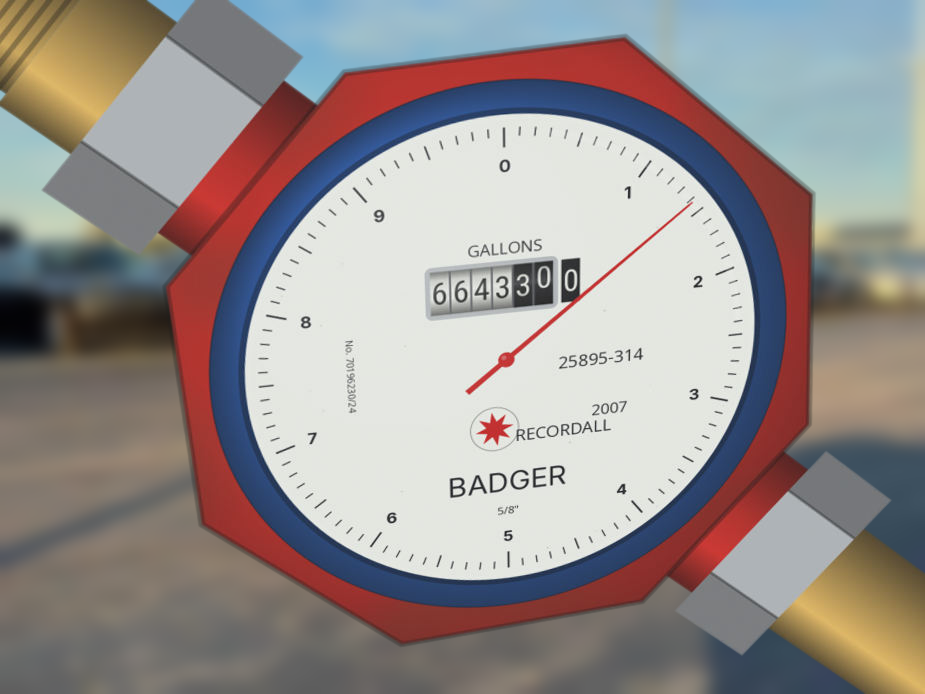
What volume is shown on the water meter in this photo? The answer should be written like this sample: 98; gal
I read 6643301.4; gal
